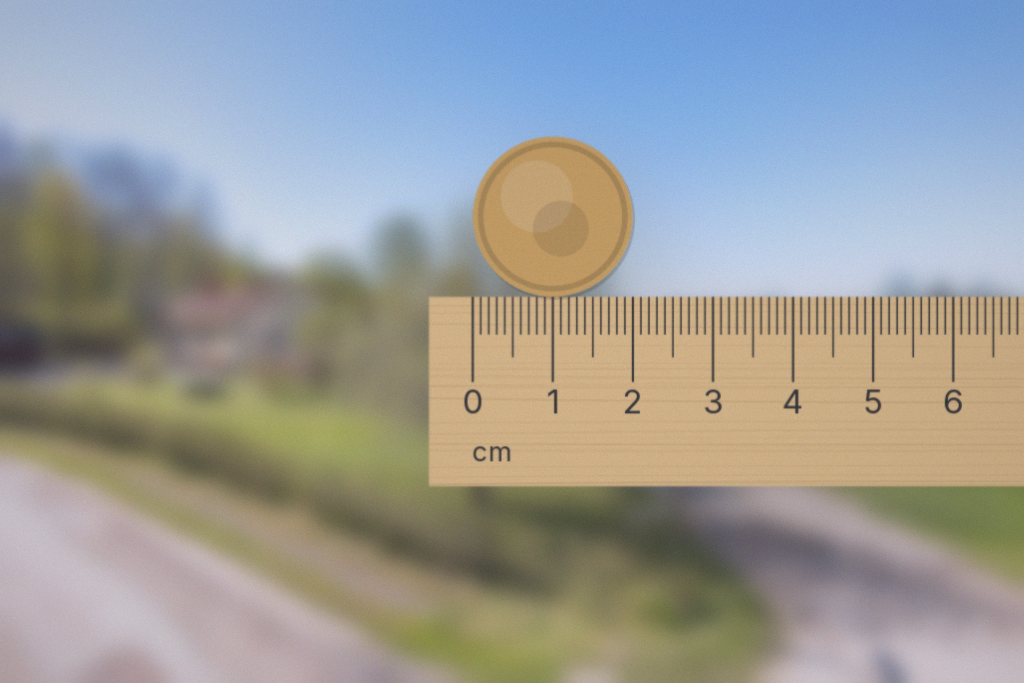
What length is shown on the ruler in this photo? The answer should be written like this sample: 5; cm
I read 2; cm
